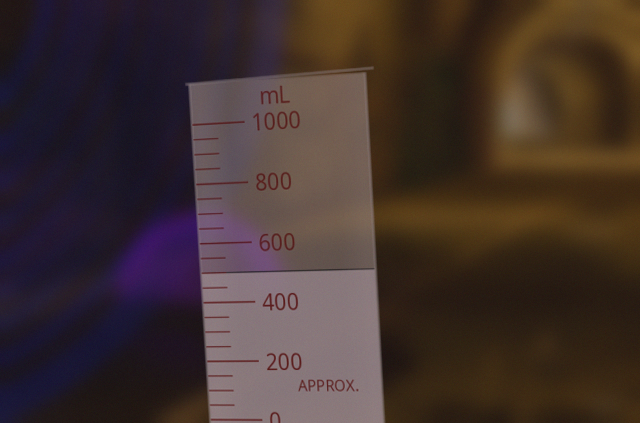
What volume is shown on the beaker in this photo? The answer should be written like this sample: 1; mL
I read 500; mL
